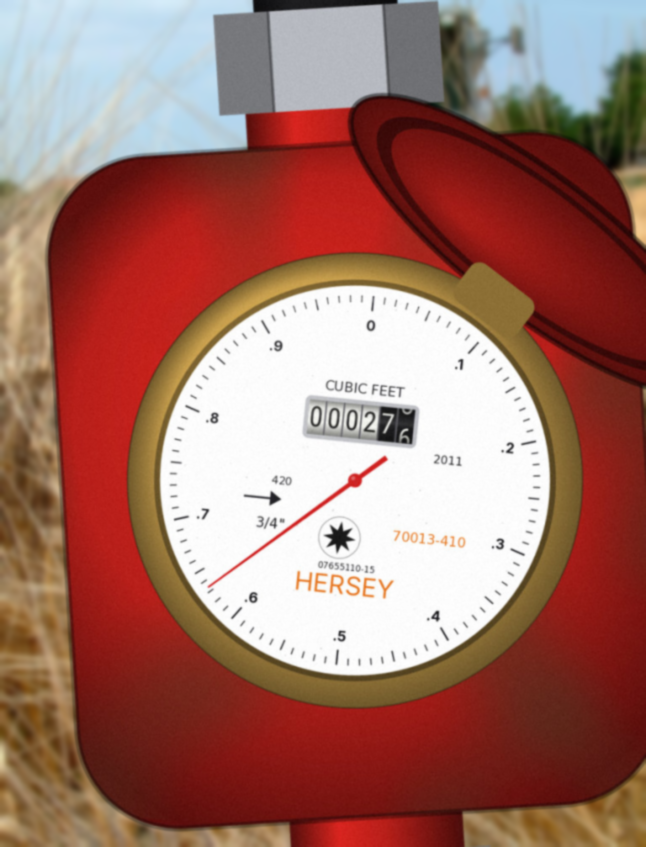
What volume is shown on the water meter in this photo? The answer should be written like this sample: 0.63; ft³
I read 275.63; ft³
